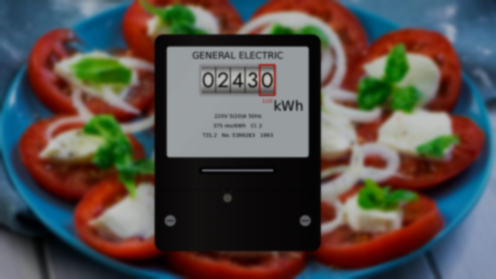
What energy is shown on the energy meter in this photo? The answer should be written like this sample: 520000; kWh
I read 243.0; kWh
